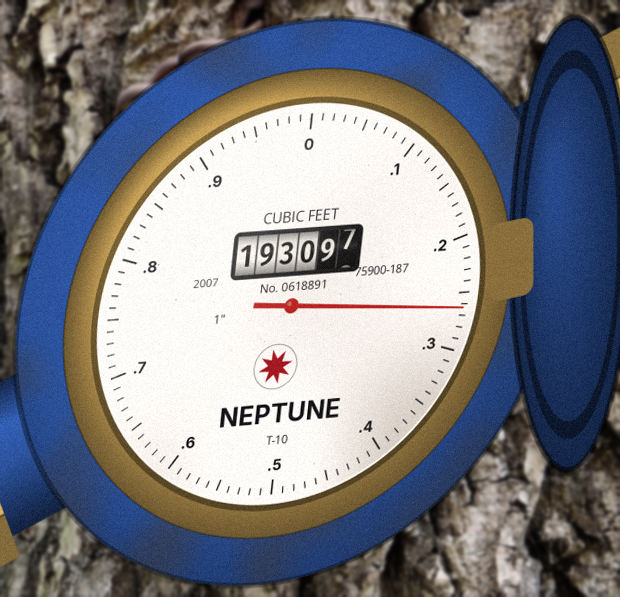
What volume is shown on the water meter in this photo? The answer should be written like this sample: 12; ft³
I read 193097.26; ft³
